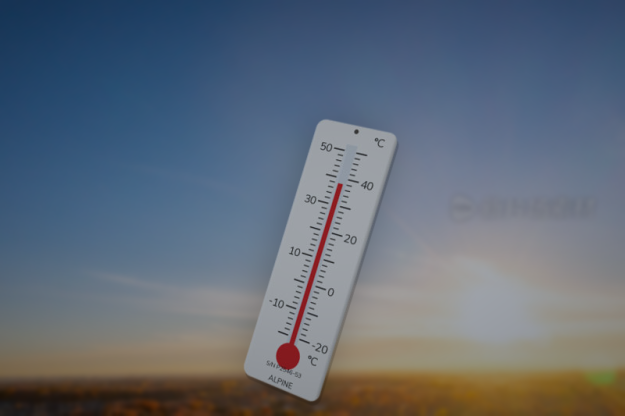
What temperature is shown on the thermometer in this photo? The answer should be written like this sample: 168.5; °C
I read 38; °C
